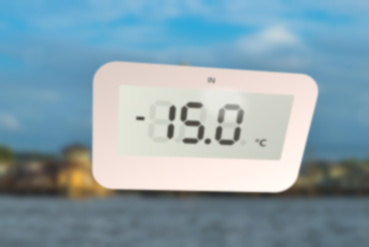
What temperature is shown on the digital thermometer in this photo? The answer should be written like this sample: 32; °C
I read -15.0; °C
